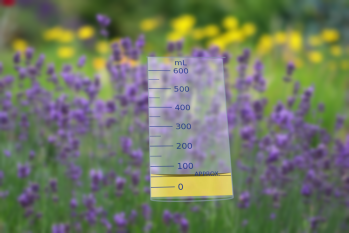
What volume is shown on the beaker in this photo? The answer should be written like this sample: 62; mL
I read 50; mL
